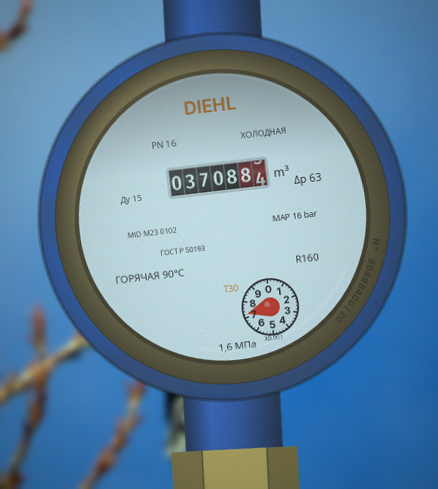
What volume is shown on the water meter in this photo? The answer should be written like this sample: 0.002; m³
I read 3708.837; m³
